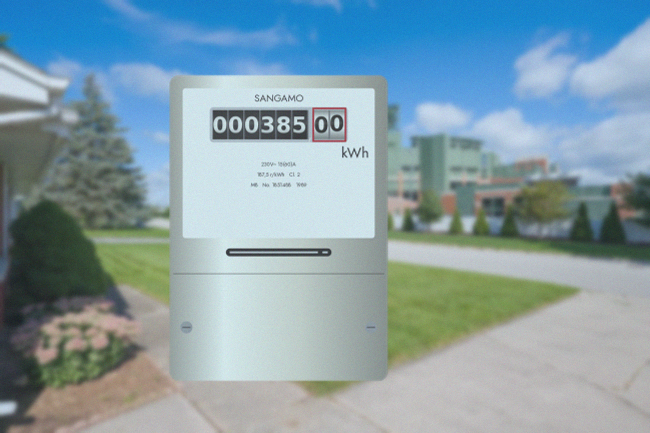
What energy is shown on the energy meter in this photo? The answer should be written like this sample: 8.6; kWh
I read 385.00; kWh
